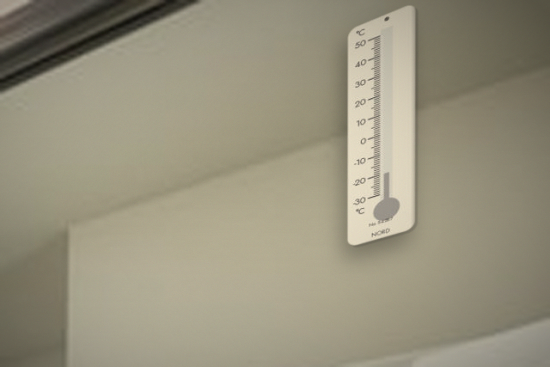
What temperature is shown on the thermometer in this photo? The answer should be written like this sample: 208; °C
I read -20; °C
